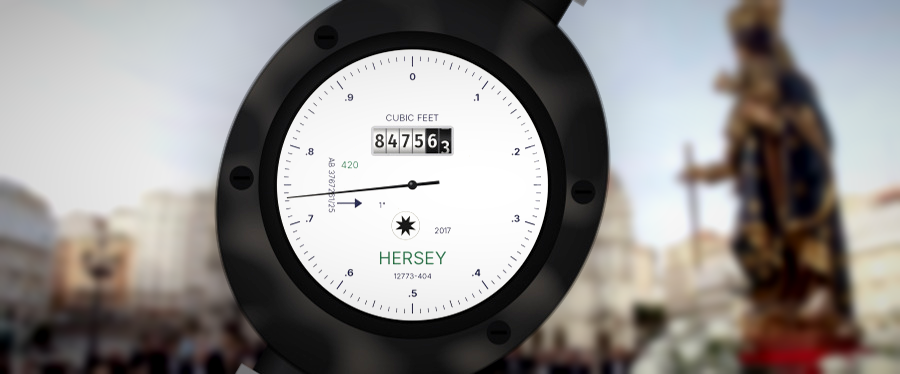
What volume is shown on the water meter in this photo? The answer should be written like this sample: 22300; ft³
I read 847562.73; ft³
